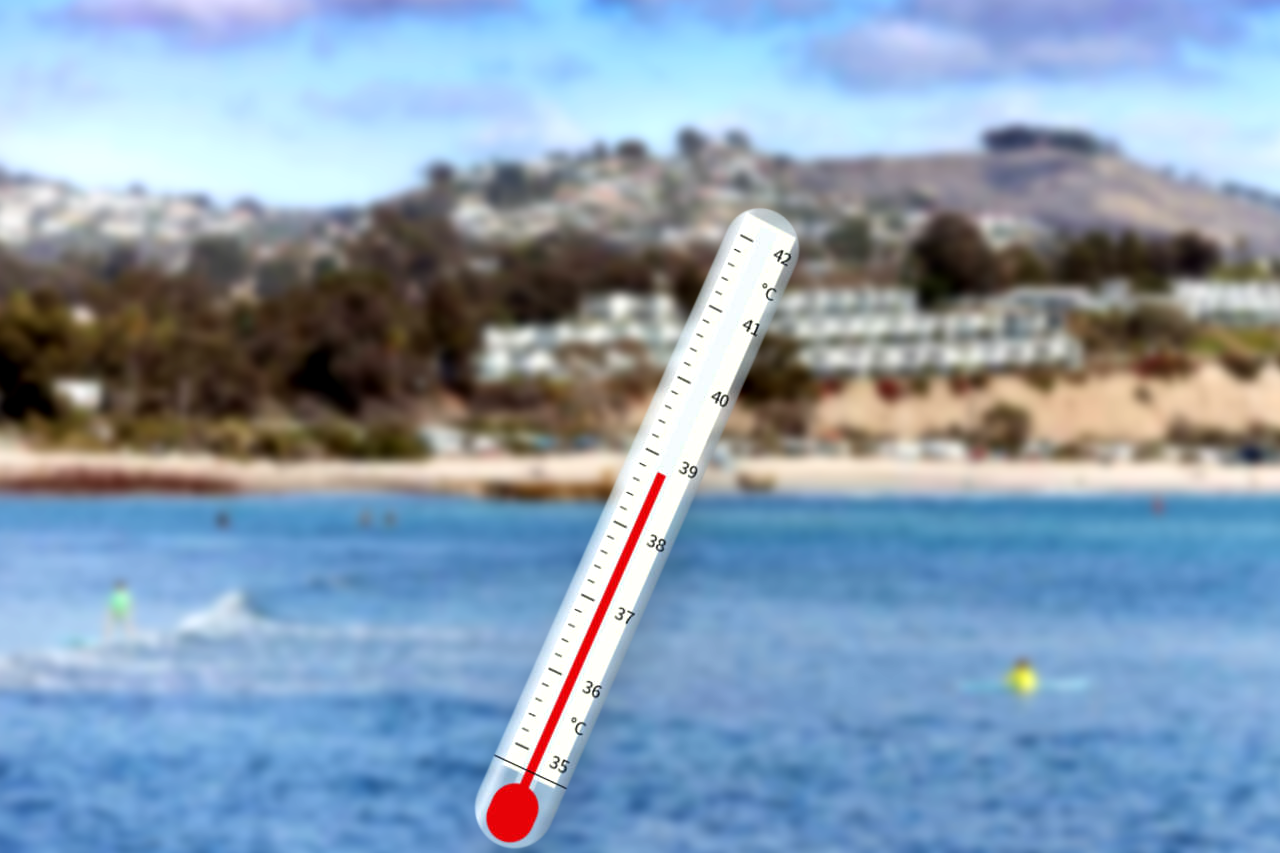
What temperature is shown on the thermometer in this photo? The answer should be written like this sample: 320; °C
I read 38.8; °C
